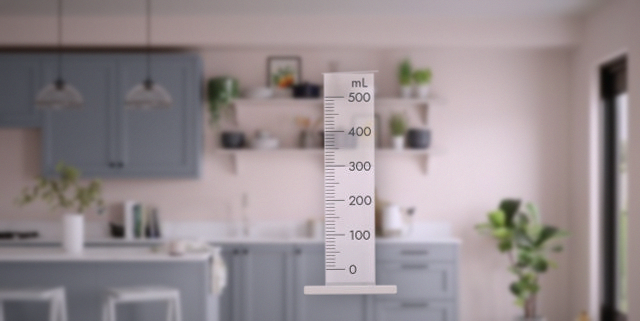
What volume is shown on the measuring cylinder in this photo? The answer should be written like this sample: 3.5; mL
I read 300; mL
